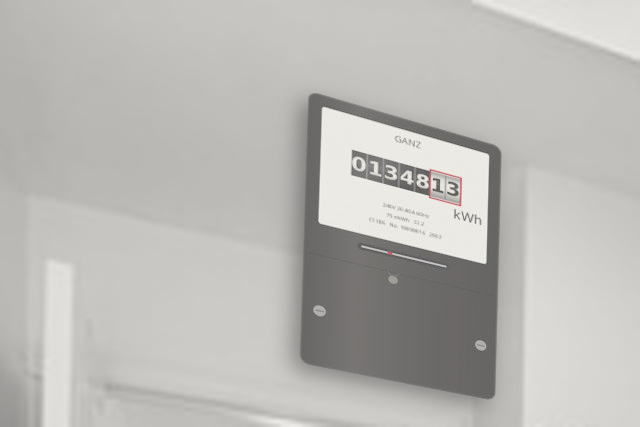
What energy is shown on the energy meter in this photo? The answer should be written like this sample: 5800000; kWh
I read 1348.13; kWh
